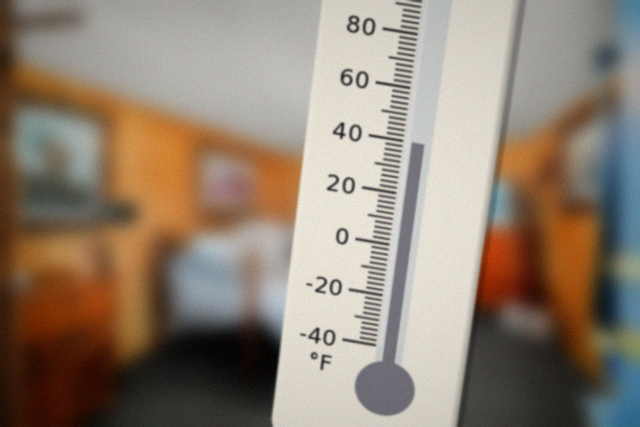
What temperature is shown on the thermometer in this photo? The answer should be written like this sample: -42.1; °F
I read 40; °F
